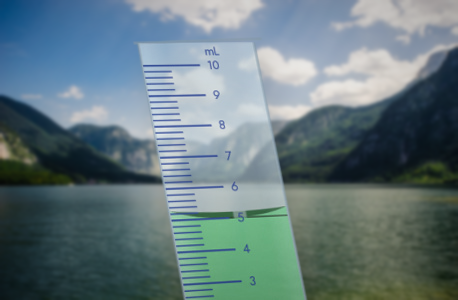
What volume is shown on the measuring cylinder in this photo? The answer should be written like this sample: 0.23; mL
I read 5; mL
